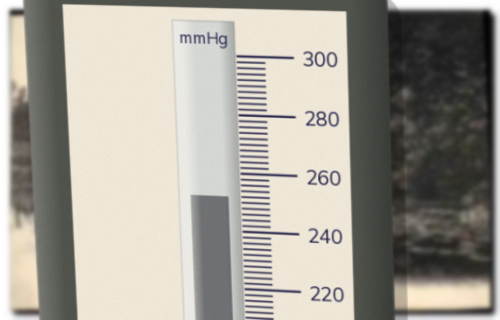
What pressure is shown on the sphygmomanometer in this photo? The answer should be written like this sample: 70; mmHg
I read 252; mmHg
